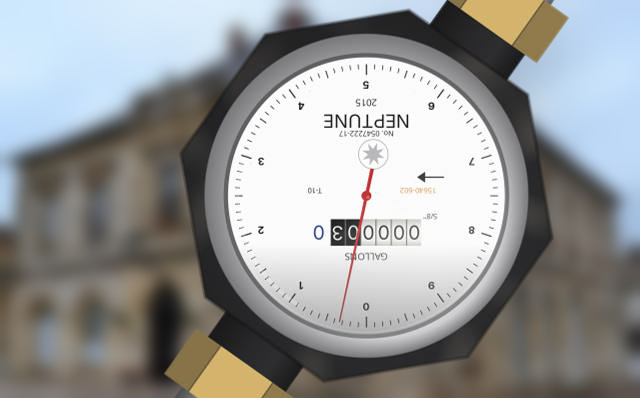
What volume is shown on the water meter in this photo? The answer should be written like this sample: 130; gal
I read 30.3; gal
